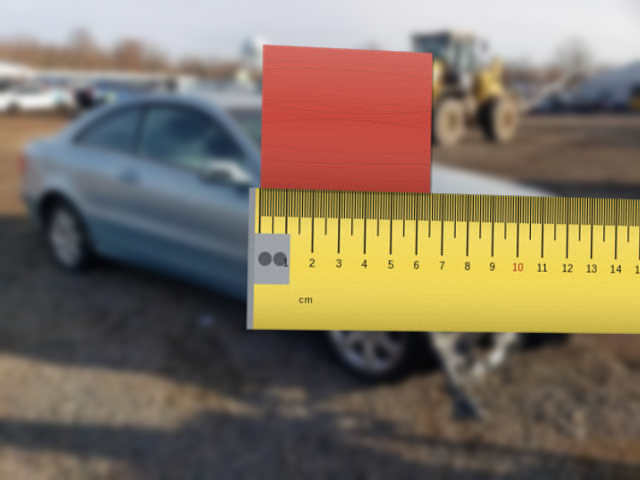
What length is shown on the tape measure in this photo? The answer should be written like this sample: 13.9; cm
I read 6.5; cm
